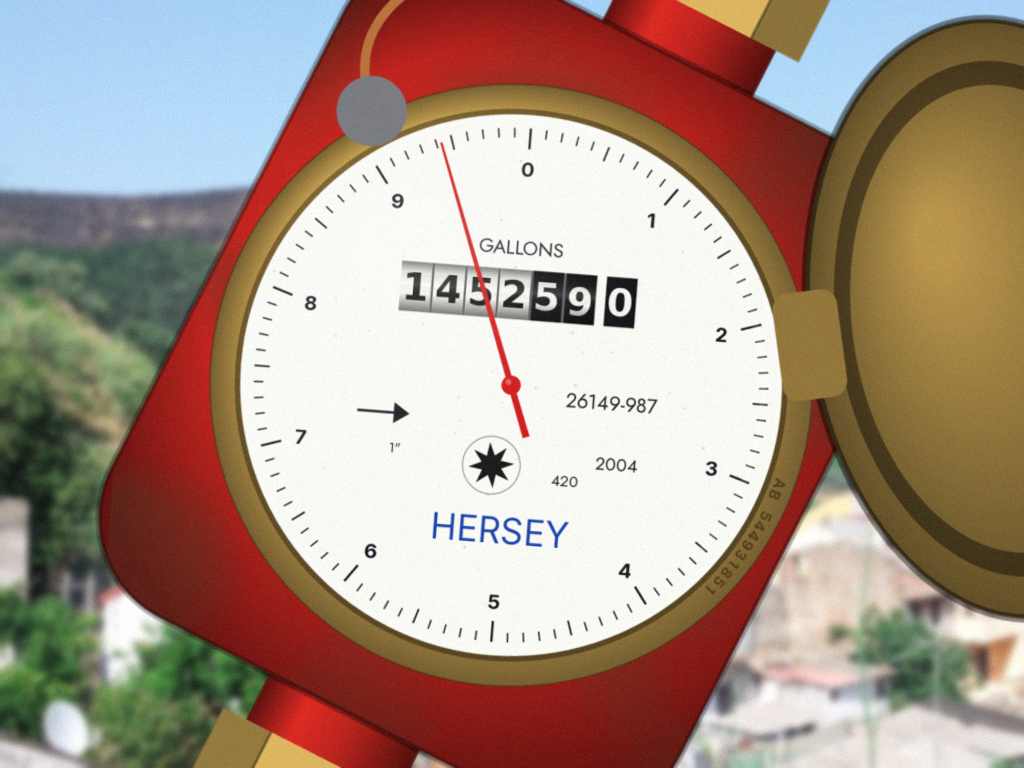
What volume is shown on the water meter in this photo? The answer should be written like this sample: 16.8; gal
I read 1452589.4; gal
